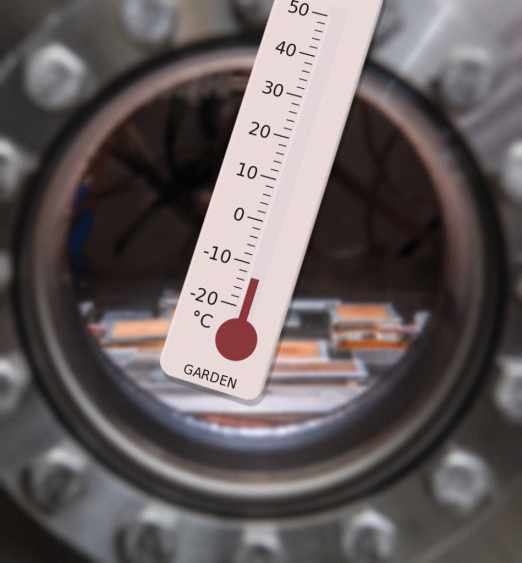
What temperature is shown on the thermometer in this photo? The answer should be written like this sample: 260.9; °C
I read -13; °C
